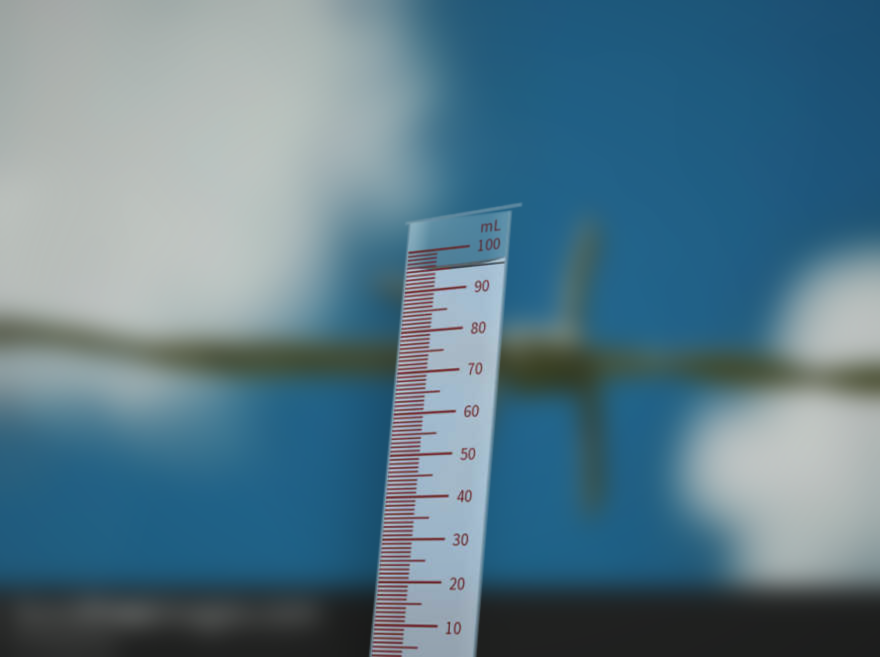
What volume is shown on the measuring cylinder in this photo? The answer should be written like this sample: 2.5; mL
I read 95; mL
